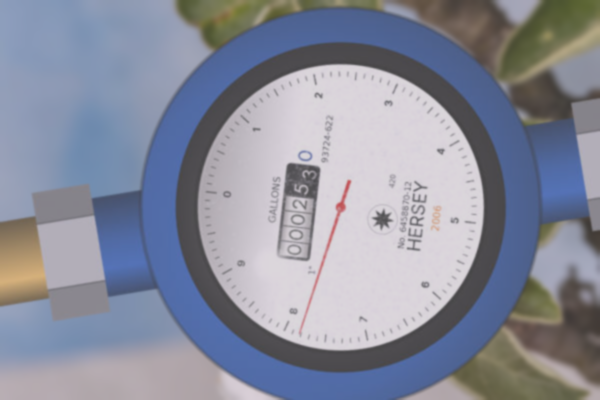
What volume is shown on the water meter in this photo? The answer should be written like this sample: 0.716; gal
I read 2527.8; gal
